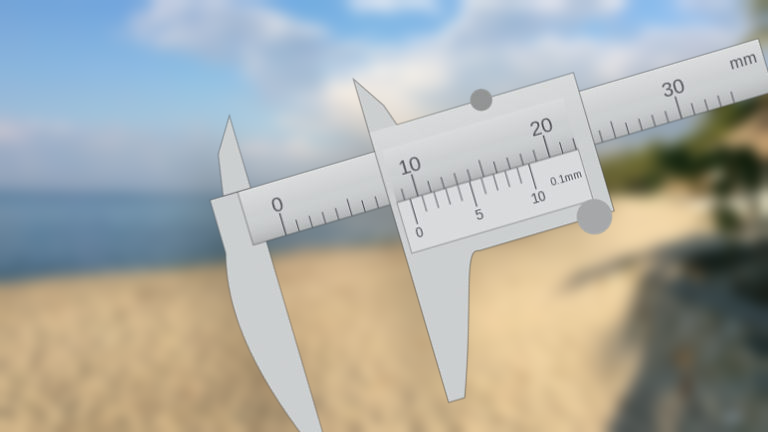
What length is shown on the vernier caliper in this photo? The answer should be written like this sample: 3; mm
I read 9.4; mm
